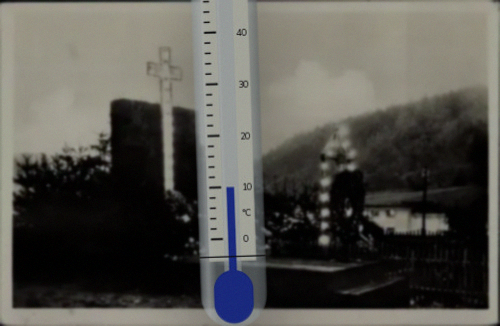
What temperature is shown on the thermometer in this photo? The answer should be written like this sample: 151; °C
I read 10; °C
